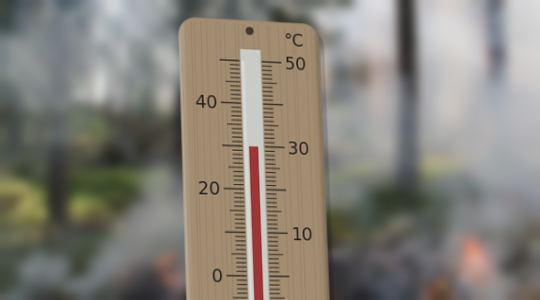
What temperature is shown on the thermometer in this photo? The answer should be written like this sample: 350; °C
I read 30; °C
